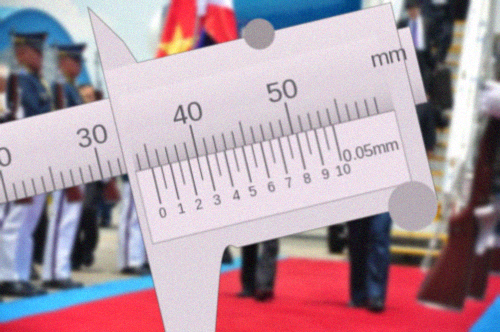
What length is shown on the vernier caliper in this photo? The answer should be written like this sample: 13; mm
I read 35.2; mm
